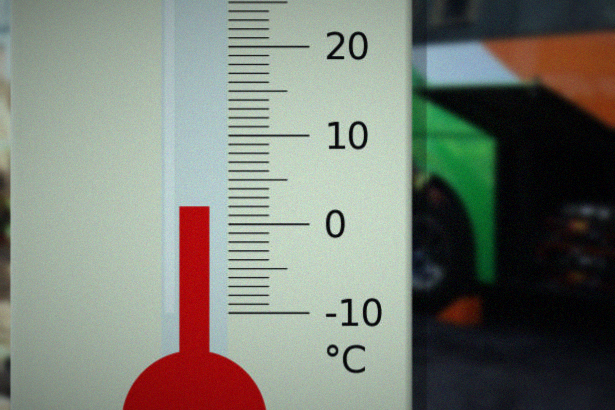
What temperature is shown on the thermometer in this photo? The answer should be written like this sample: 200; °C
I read 2; °C
